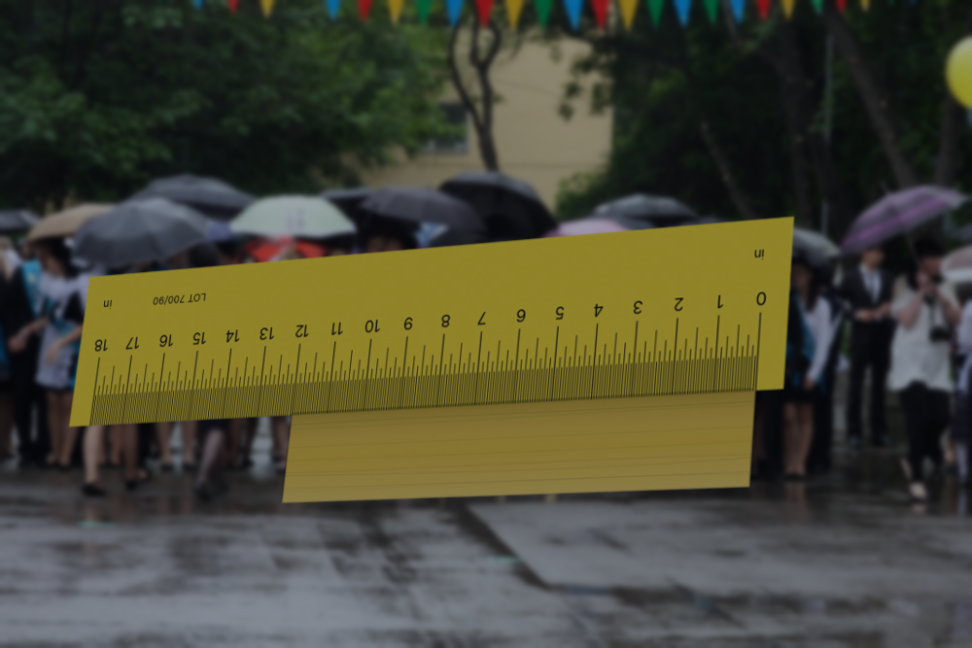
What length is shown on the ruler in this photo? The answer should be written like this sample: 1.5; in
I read 12; in
